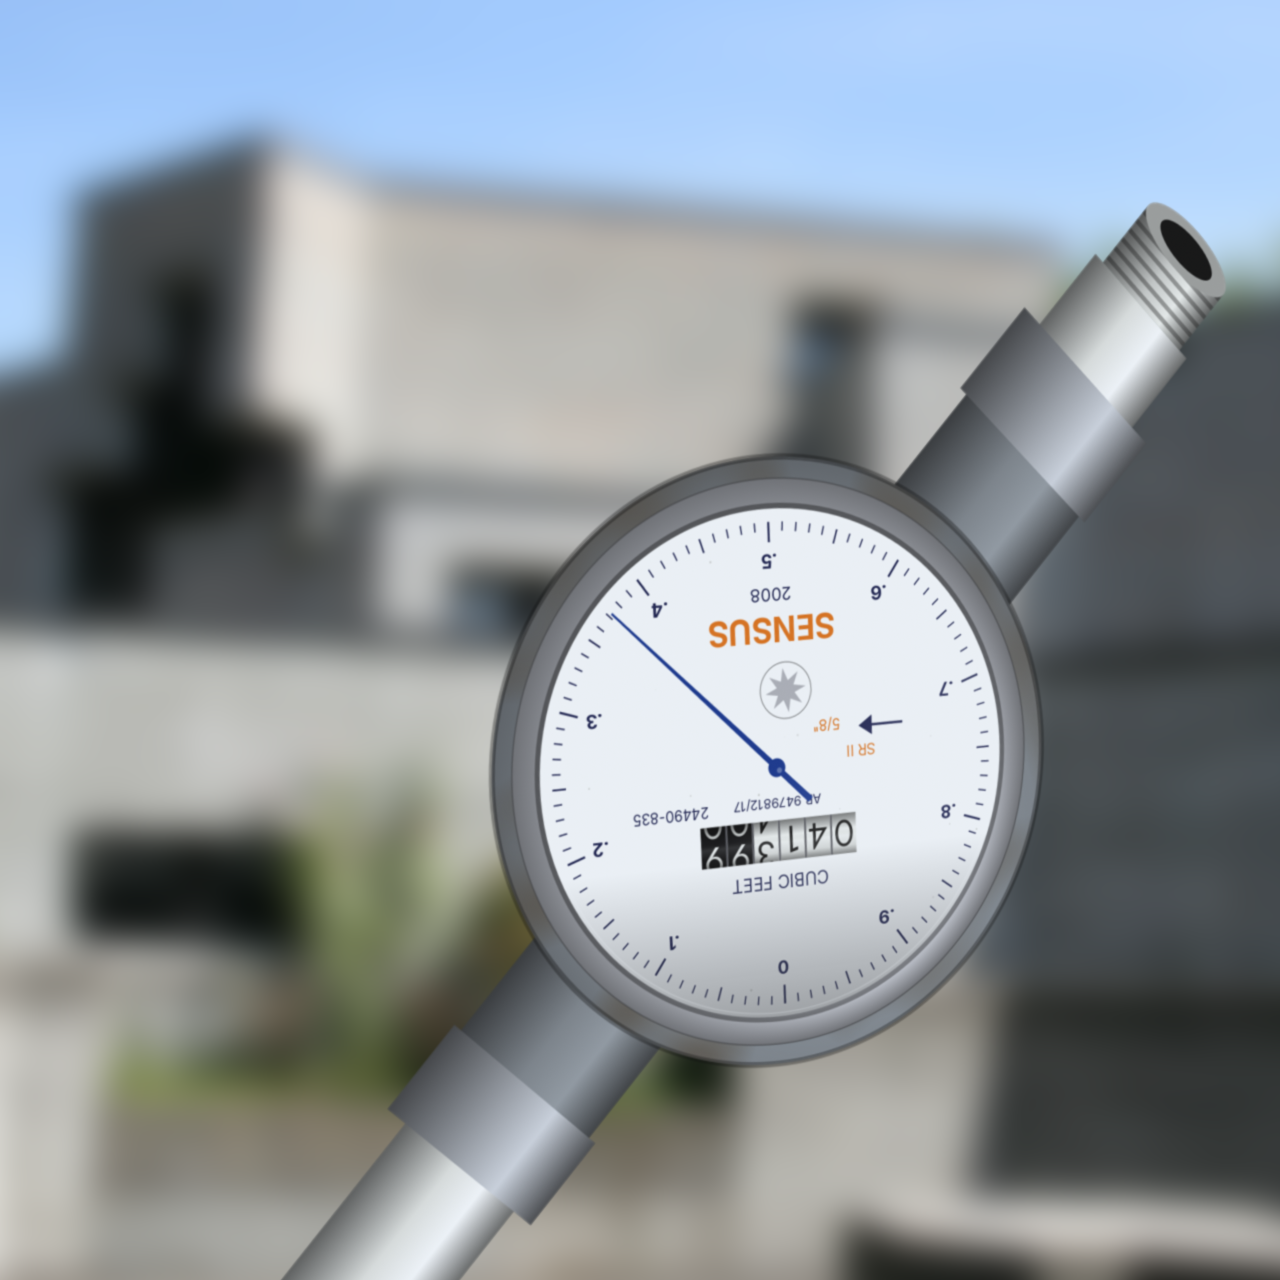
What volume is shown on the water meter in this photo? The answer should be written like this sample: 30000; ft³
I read 41399.37; ft³
